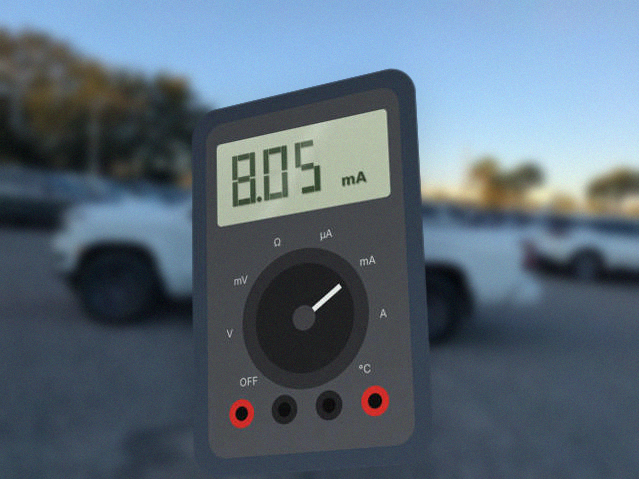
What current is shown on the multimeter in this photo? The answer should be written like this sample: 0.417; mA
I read 8.05; mA
